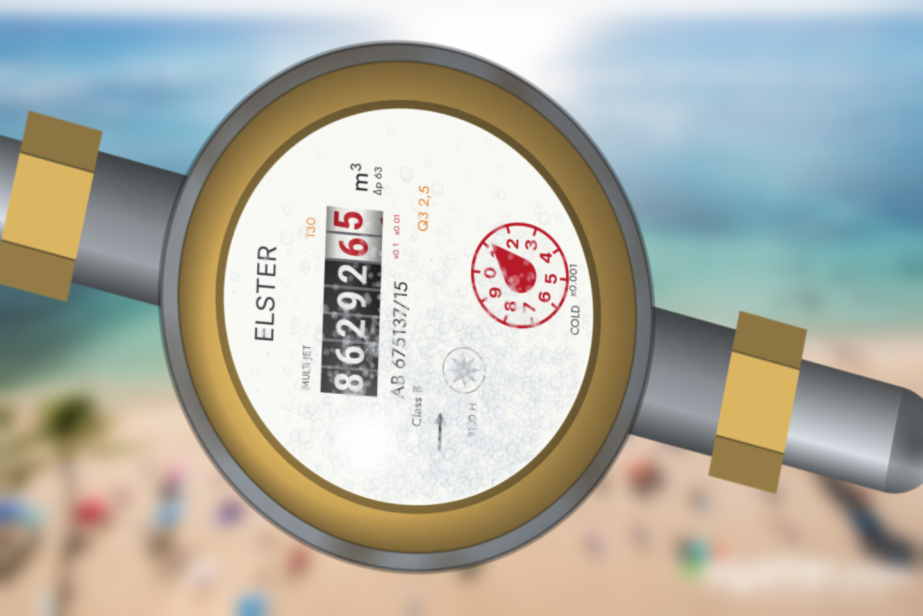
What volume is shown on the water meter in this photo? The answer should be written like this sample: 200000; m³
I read 86292.651; m³
